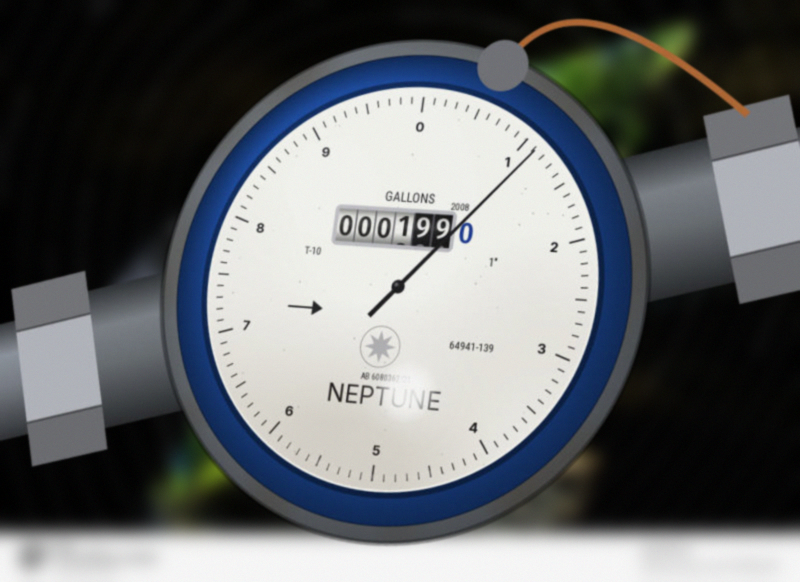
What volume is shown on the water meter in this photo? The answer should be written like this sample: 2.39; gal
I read 1991.1; gal
